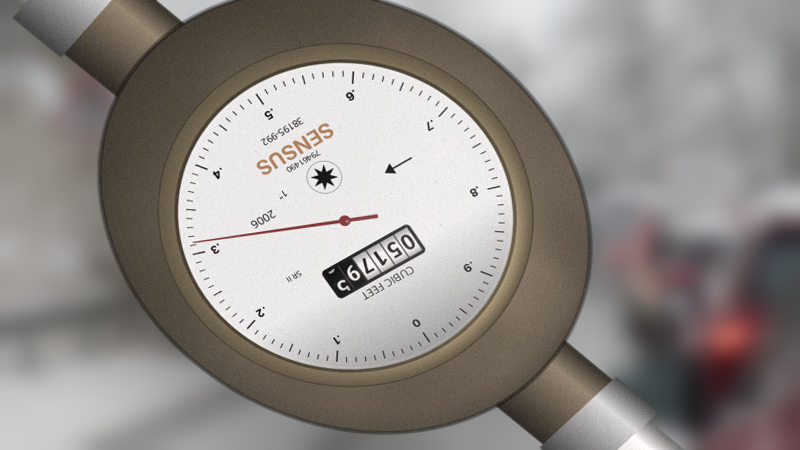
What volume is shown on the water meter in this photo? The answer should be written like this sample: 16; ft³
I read 51795.31; ft³
